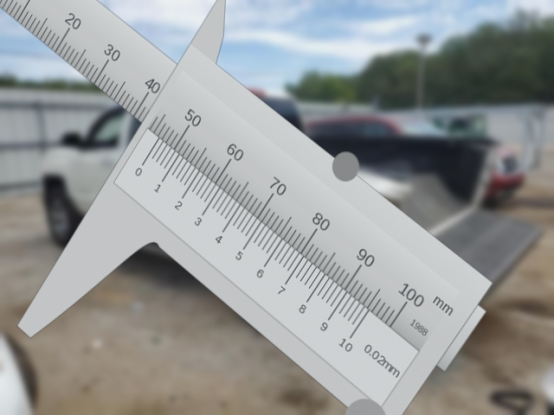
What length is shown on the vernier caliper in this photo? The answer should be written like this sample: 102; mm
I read 46.4; mm
